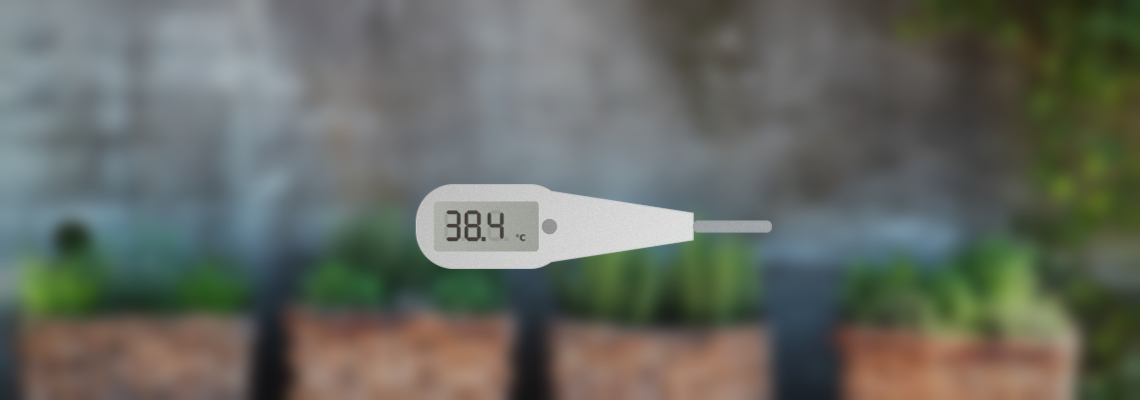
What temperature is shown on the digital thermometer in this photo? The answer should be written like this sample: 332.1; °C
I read 38.4; °C
